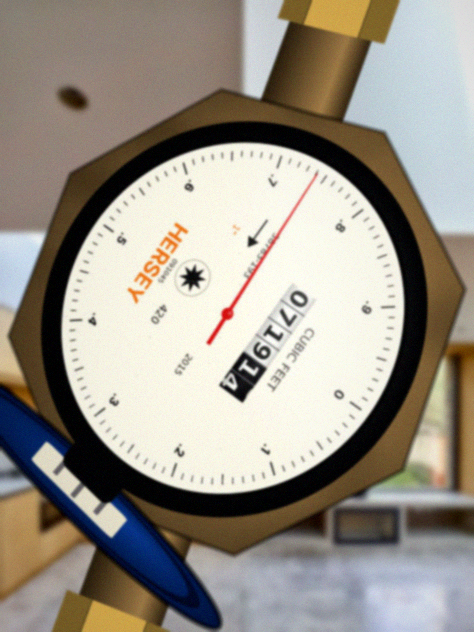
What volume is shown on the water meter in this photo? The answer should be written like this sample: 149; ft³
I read 71913.74; ft³
